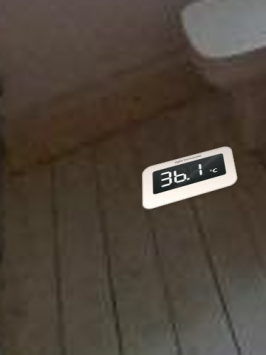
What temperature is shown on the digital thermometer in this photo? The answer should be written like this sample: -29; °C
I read 36.1; °C
